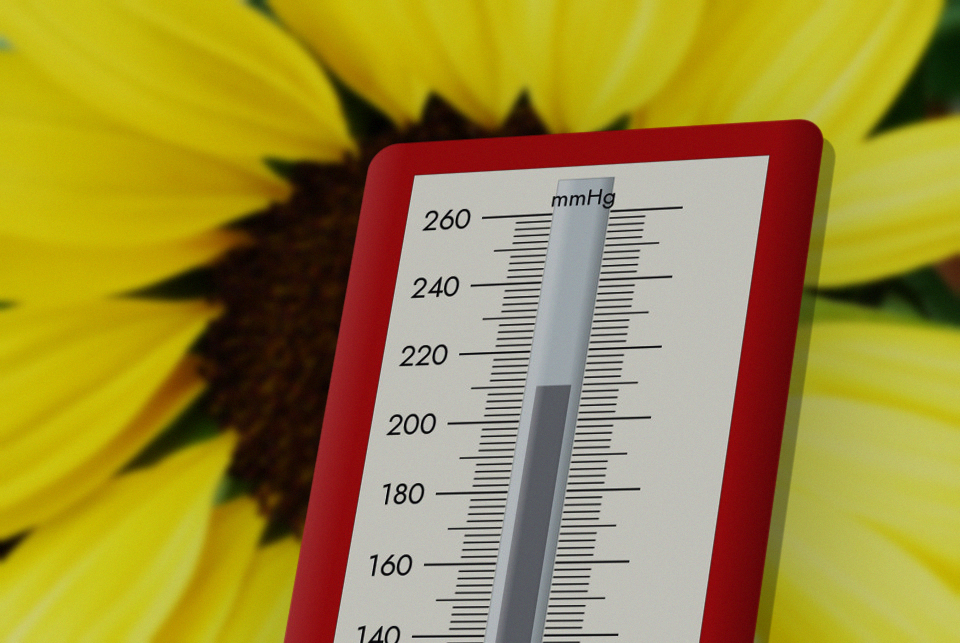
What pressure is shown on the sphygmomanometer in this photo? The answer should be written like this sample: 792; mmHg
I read 210; mmHg
